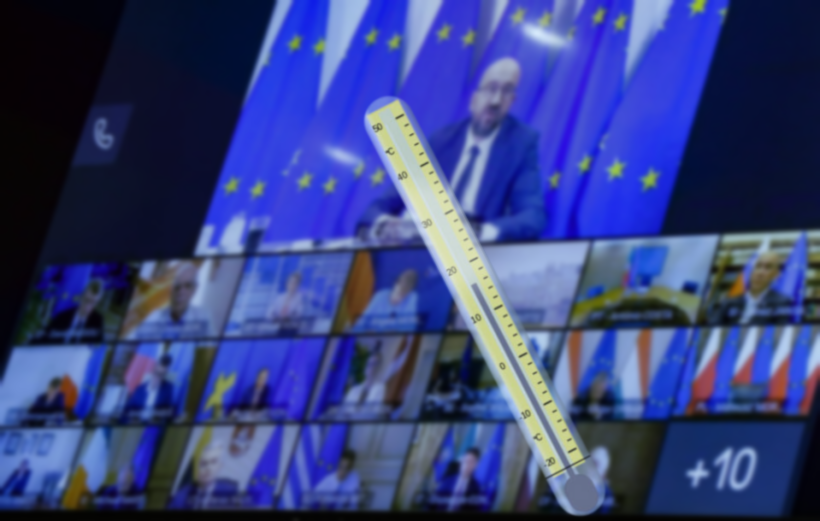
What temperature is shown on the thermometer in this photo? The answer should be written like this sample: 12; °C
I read 16; °C
